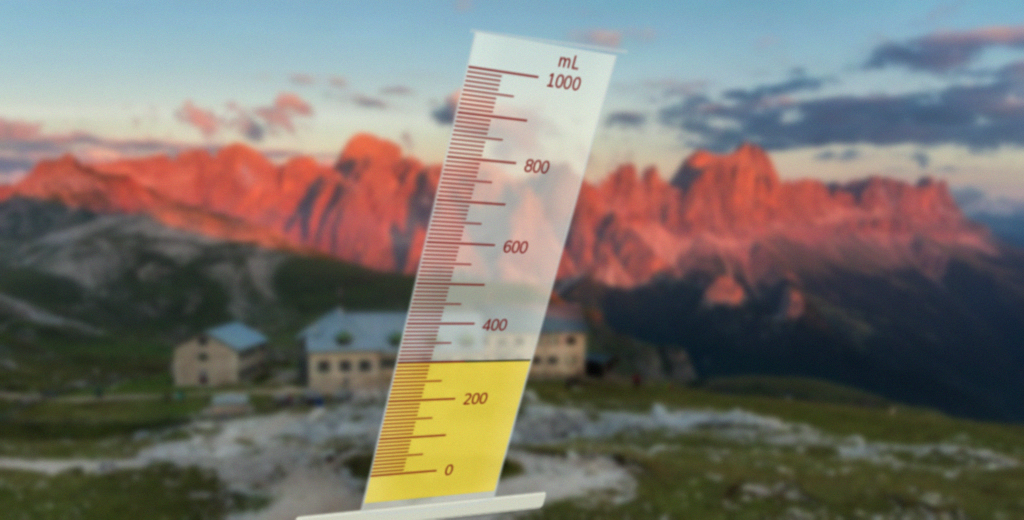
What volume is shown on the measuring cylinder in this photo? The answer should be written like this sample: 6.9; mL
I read 300; mL
